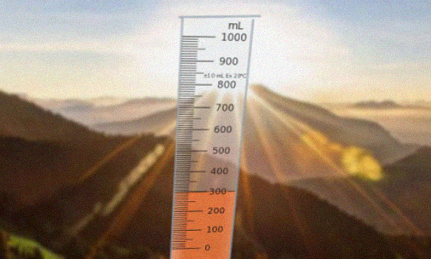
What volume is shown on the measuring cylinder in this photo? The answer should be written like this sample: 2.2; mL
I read 300; mL
